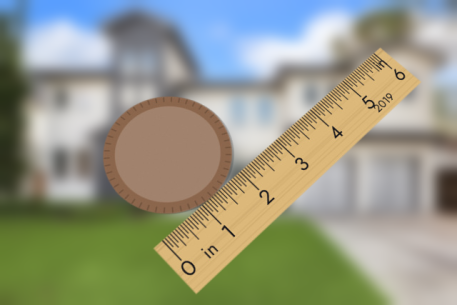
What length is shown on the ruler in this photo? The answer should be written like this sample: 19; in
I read 2.5; in
